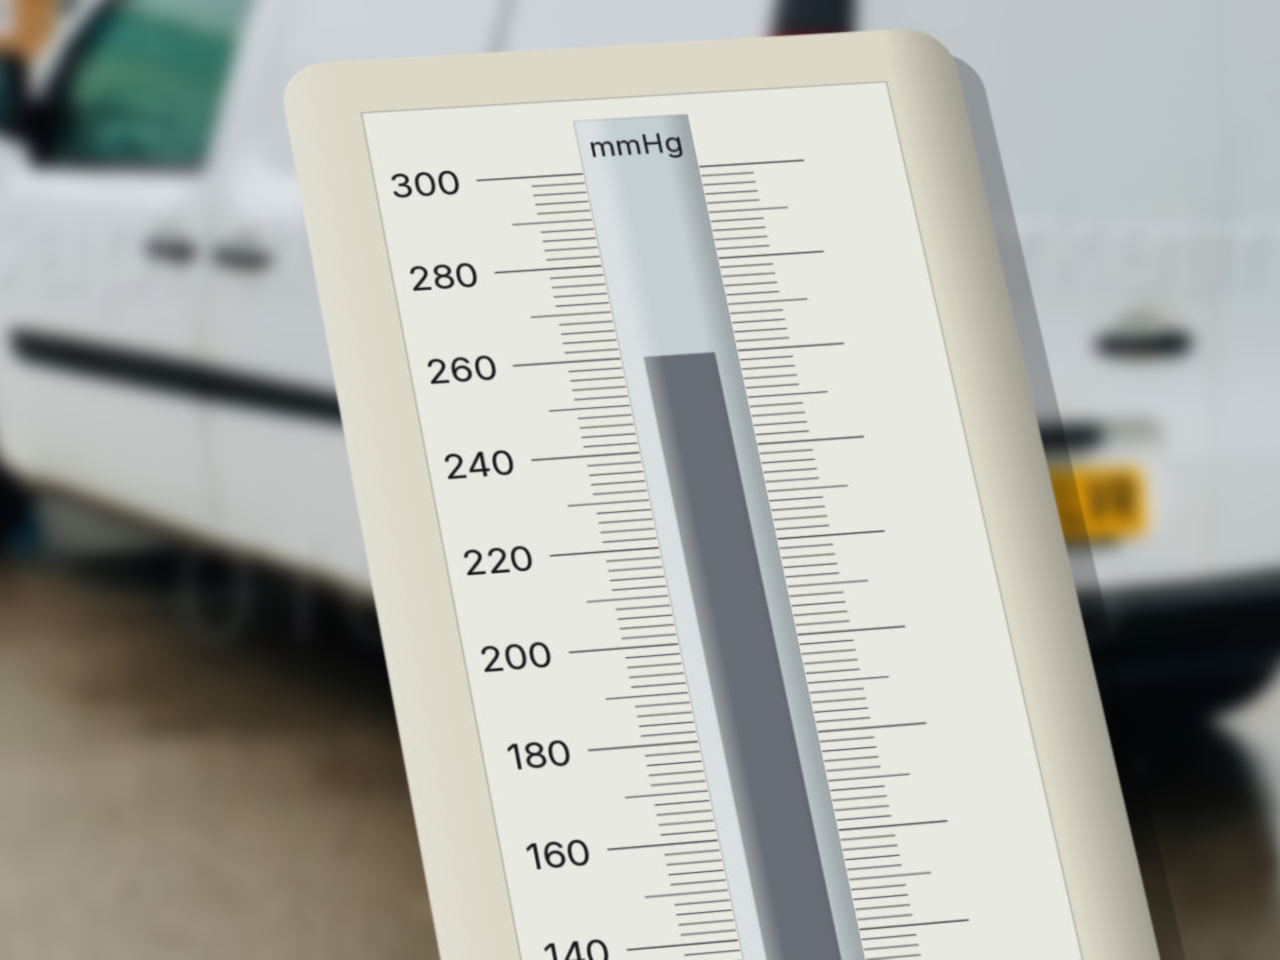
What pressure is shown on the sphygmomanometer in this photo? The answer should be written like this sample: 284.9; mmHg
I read 260; mmHg
